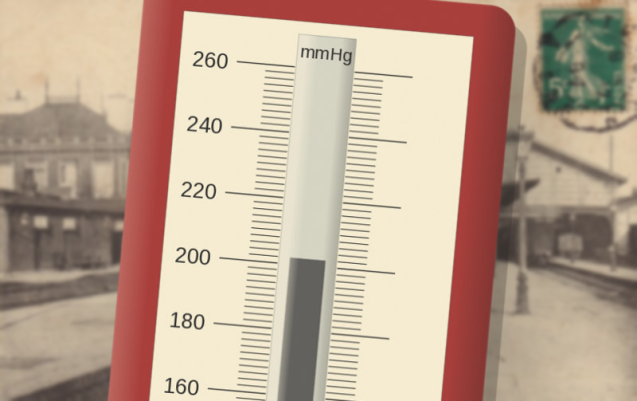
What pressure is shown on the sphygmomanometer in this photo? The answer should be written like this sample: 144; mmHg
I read 202; mmHg
